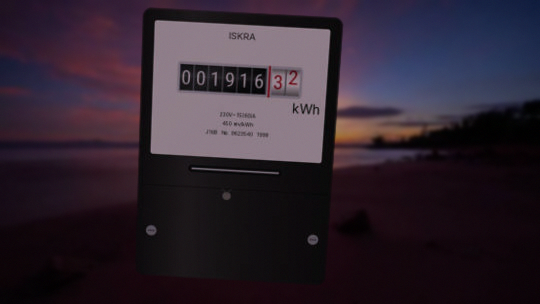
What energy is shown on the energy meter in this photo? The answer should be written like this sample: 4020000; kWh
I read 1916.32; kWh
